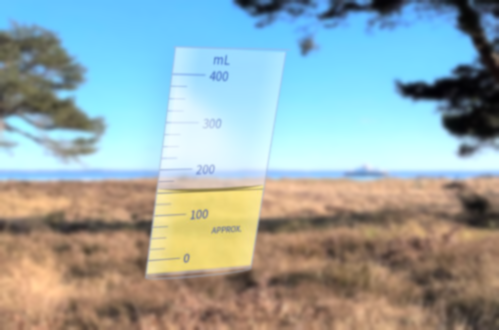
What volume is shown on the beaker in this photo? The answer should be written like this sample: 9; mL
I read 150; mL
